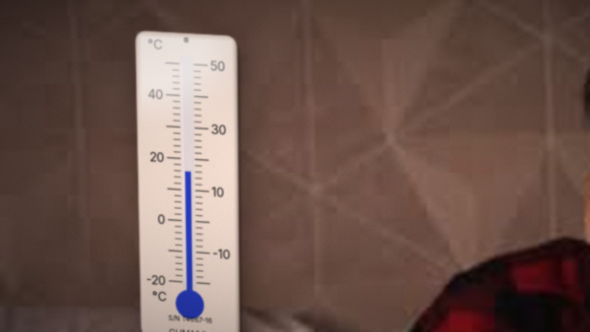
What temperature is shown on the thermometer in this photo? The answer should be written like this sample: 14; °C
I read 16; °C
